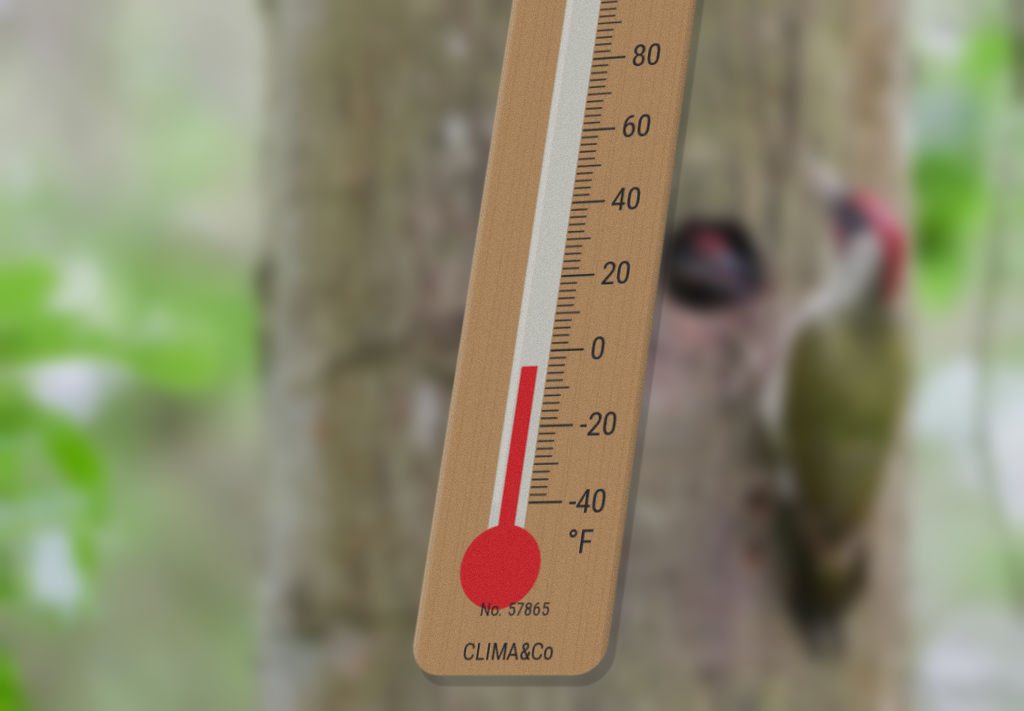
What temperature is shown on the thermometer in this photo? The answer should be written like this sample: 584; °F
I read -4; °F
